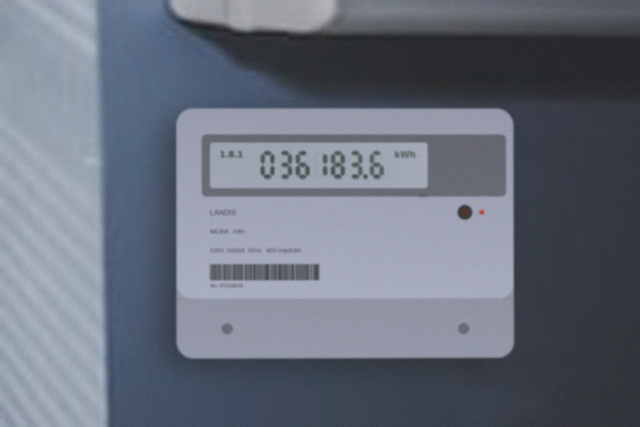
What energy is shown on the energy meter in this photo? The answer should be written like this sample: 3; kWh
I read 36183.6; kWh
